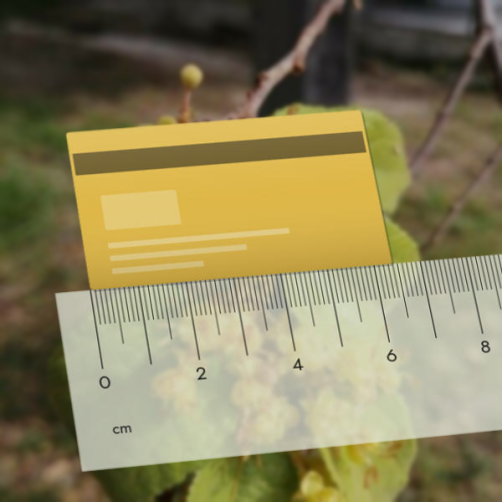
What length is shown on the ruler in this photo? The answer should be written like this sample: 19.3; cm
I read 6.4; cm
